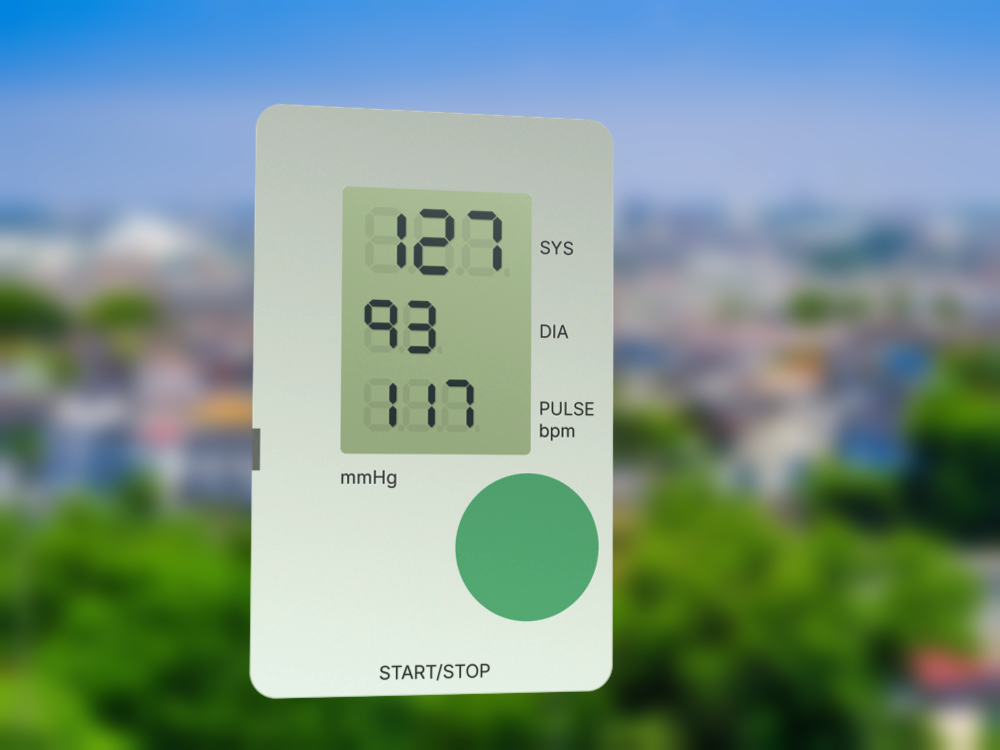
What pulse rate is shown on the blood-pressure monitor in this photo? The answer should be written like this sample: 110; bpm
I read 117; bpm
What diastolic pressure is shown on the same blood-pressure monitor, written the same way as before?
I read 93; mmHg
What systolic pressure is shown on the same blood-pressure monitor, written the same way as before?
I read 127; mmHg
